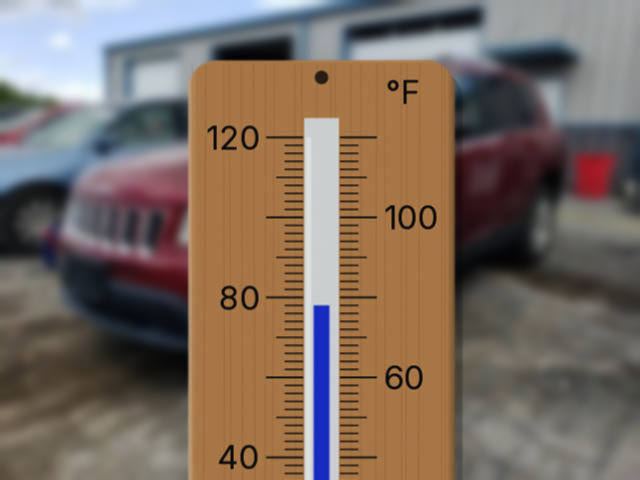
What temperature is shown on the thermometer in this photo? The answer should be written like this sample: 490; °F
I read 78; °F
